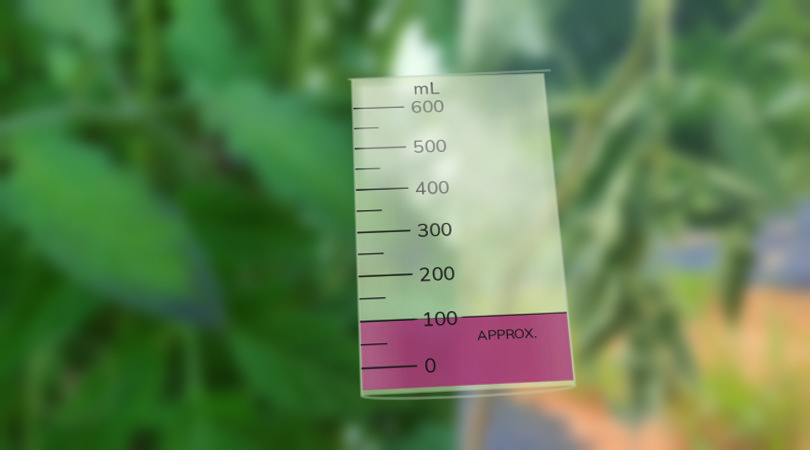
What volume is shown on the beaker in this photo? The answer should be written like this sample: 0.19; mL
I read 100; mL
